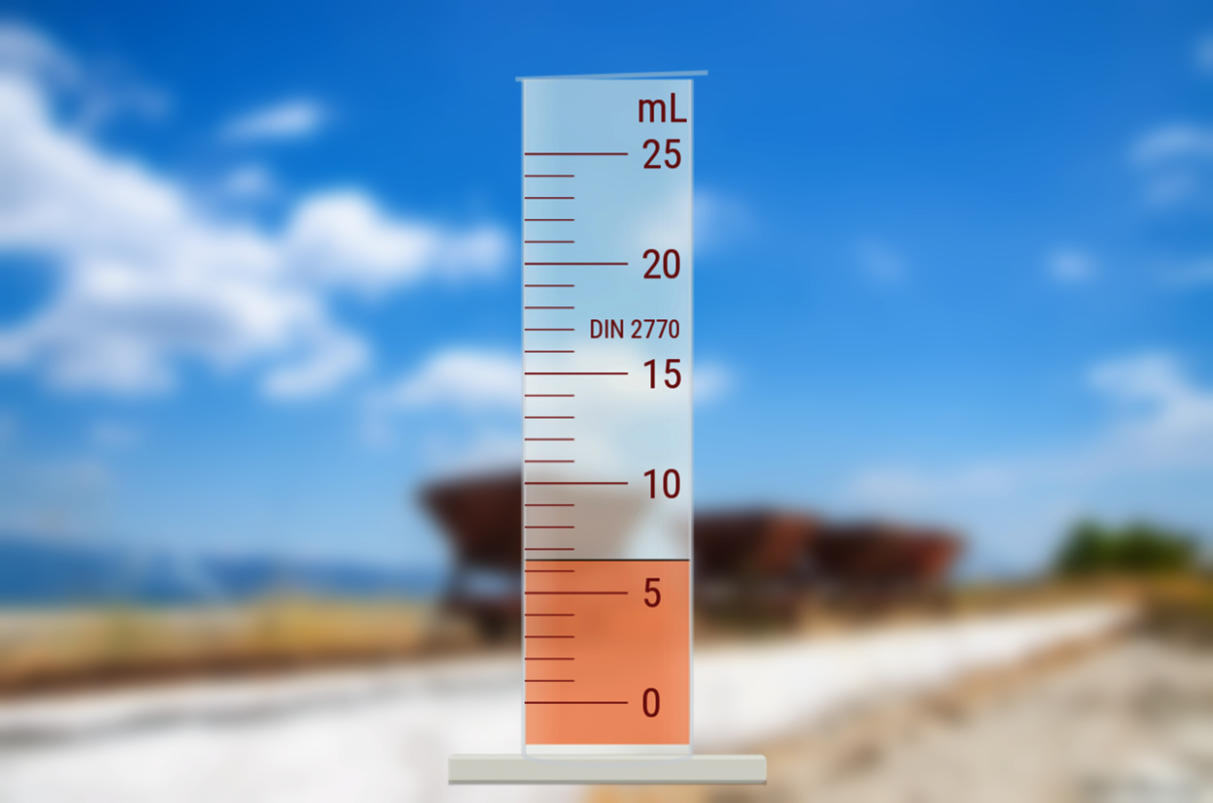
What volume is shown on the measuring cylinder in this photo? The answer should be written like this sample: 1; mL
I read 6.5; mL
